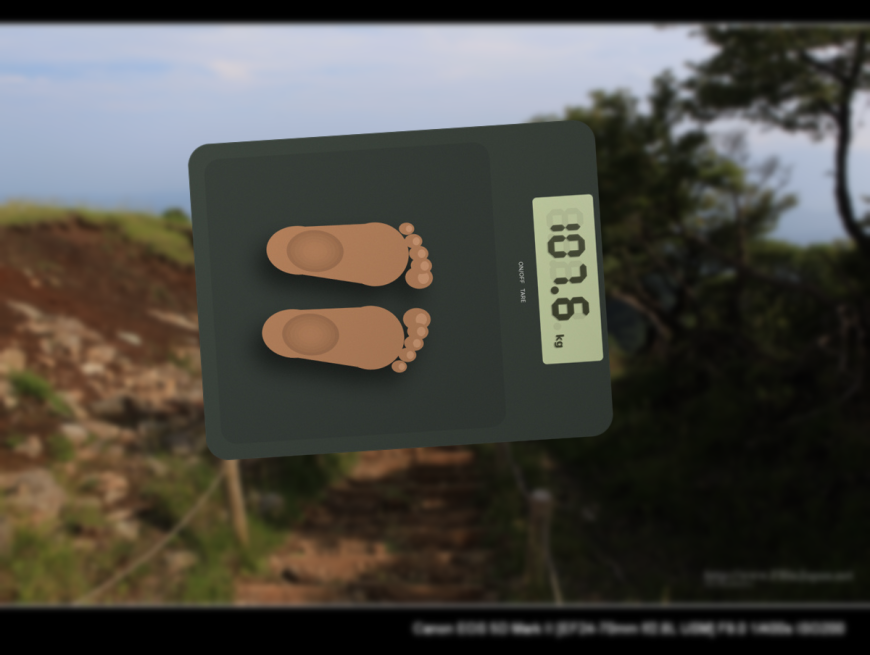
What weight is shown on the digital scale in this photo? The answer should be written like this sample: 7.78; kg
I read 107.6; kg
